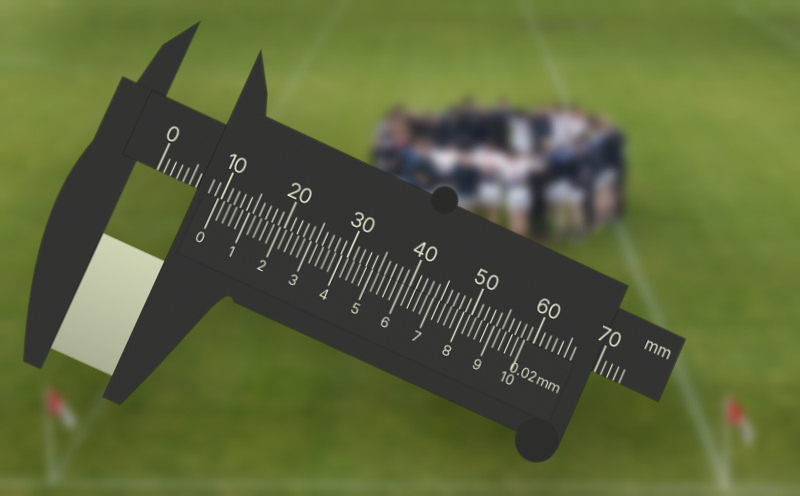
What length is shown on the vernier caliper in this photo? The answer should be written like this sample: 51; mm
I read 9.6; mm
